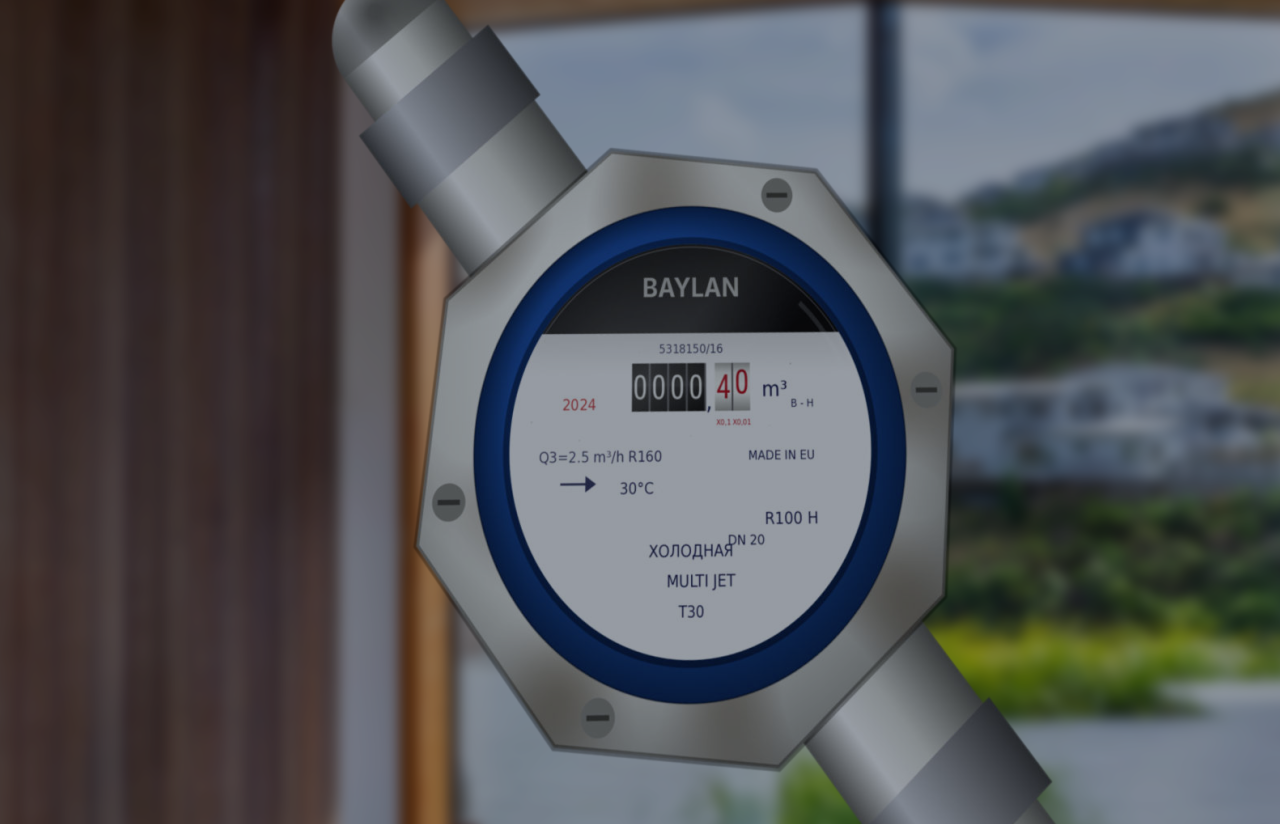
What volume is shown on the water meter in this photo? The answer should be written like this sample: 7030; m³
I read 0.40; m³
